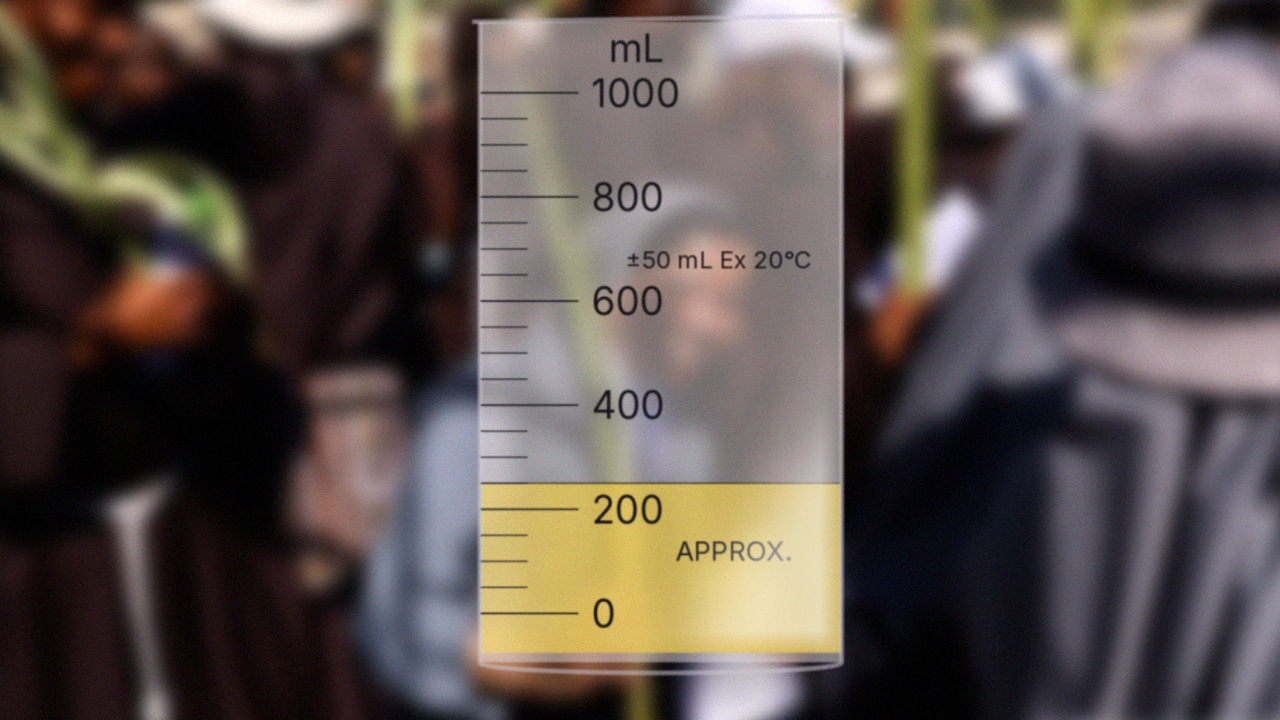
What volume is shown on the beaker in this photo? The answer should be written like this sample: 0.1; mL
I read 250; mL
